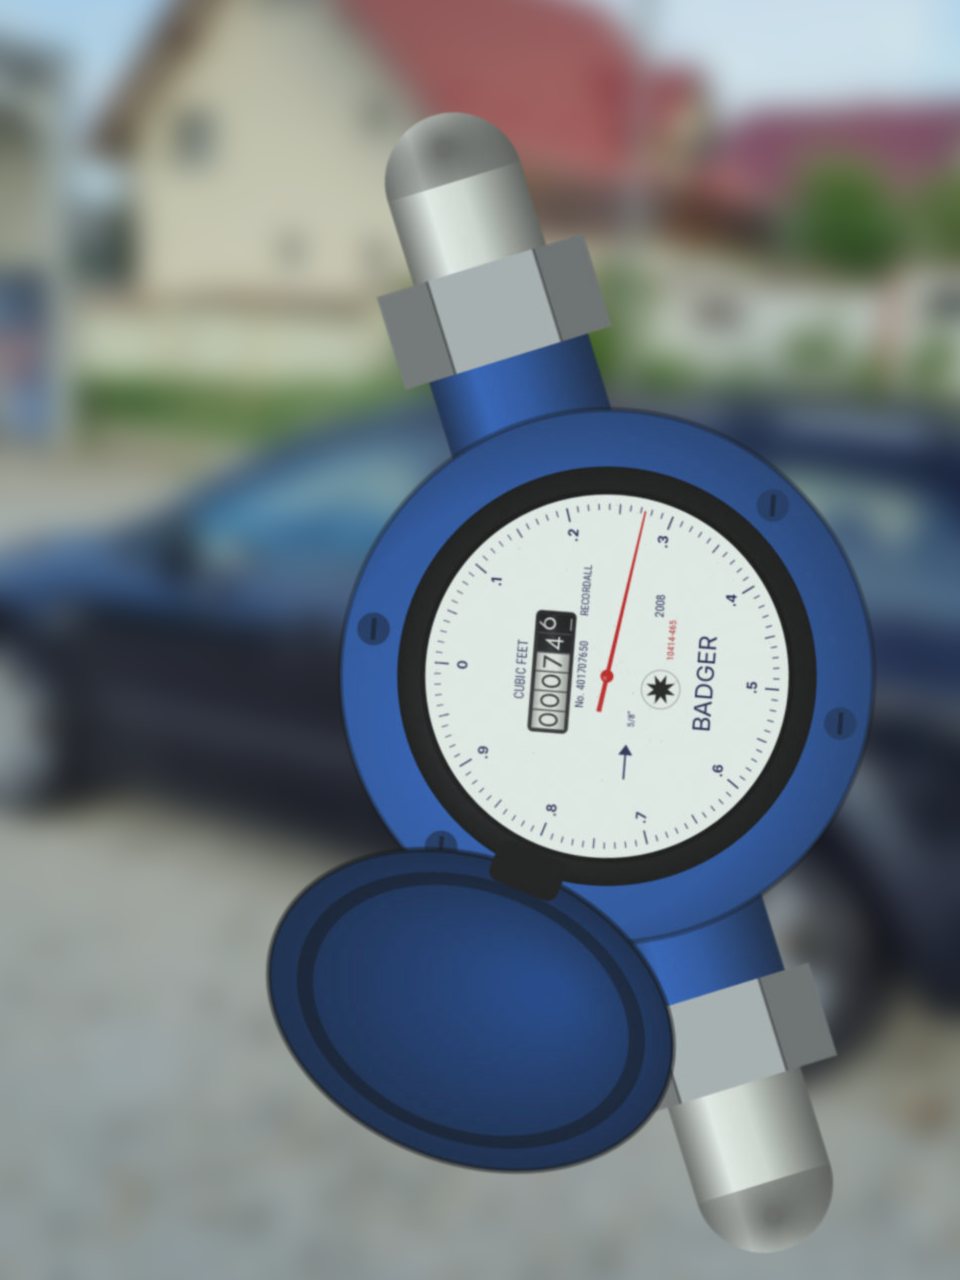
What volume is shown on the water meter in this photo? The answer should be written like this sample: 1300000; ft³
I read 746.27; ft³
